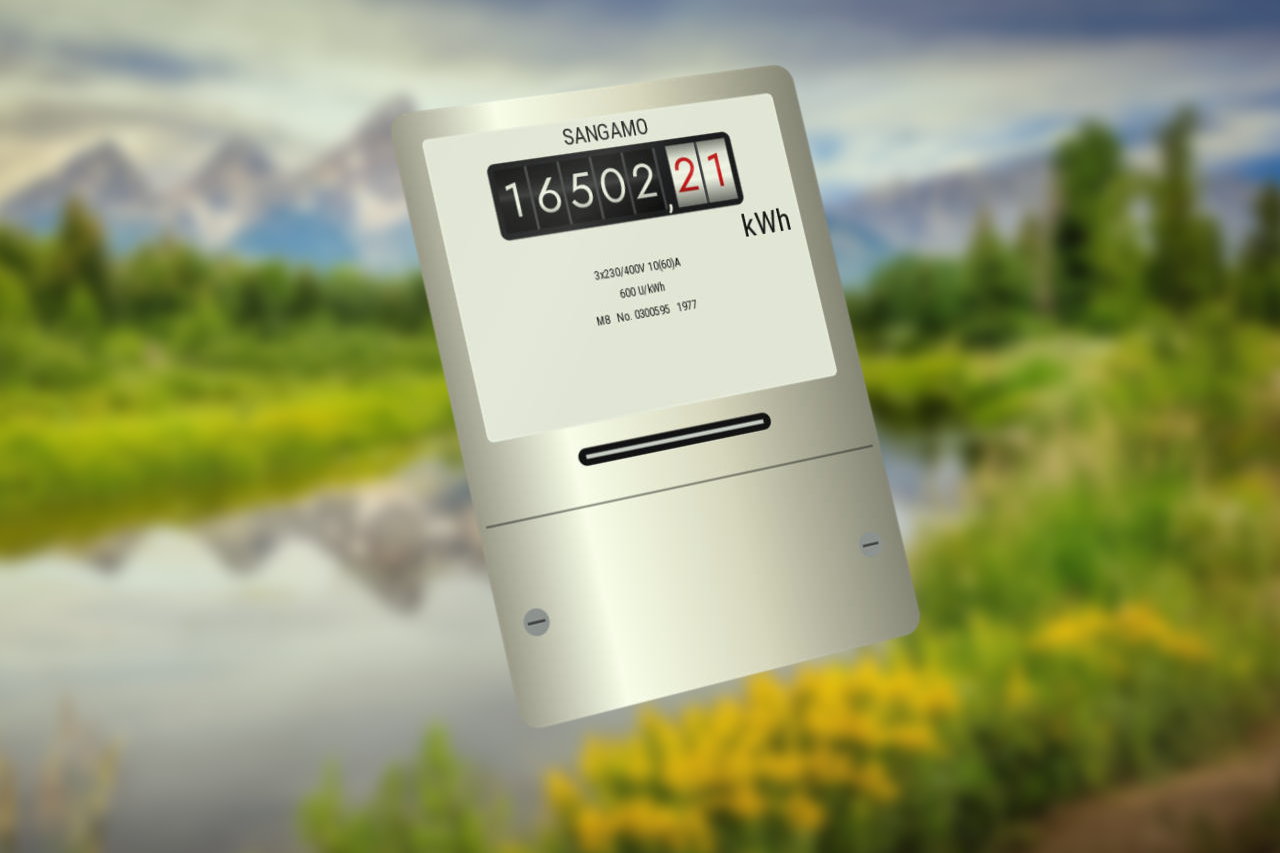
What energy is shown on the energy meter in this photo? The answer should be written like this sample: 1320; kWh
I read 16502.21; kWh
